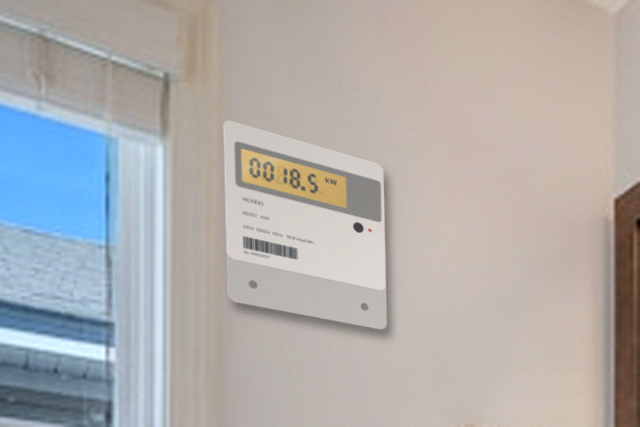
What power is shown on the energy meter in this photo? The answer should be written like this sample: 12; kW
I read 18.5; kW
